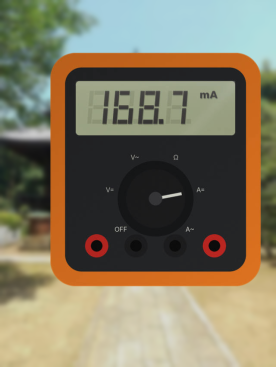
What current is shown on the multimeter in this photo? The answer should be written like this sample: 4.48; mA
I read 168.7; mA
